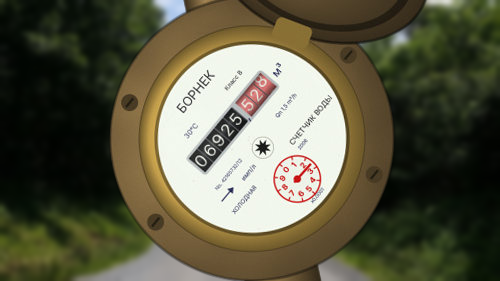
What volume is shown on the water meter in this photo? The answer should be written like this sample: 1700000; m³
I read 6925.5282; m³
